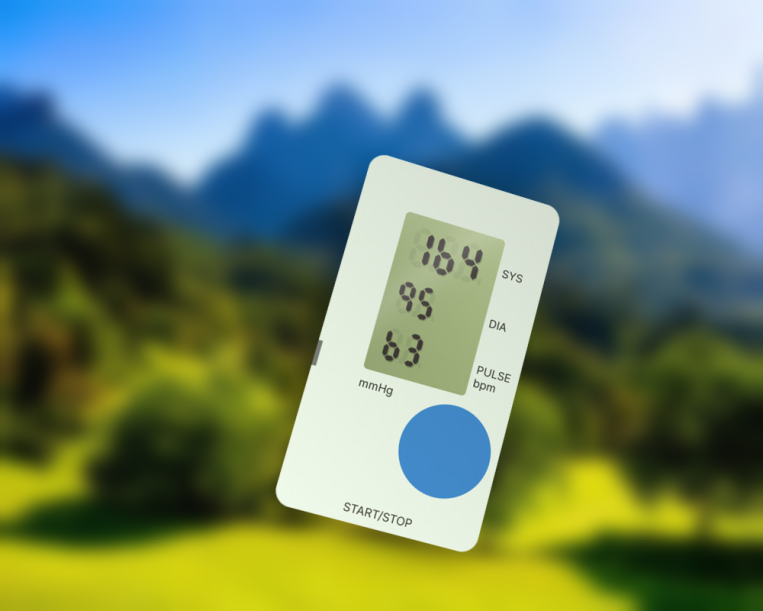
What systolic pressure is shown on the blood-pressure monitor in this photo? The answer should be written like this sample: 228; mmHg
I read 164; mmHg
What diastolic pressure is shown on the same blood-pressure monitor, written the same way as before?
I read 95; mmHg
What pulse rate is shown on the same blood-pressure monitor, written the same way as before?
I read 63; bpm
